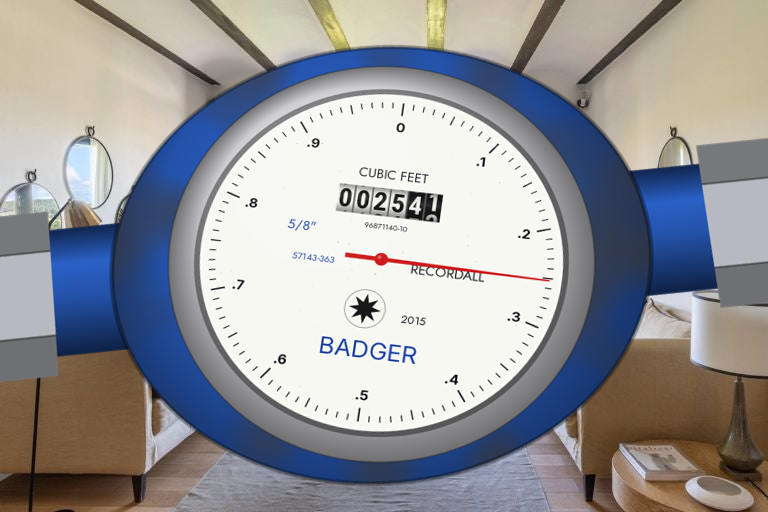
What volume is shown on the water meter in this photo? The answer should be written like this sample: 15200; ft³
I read 2541.25; ft³
